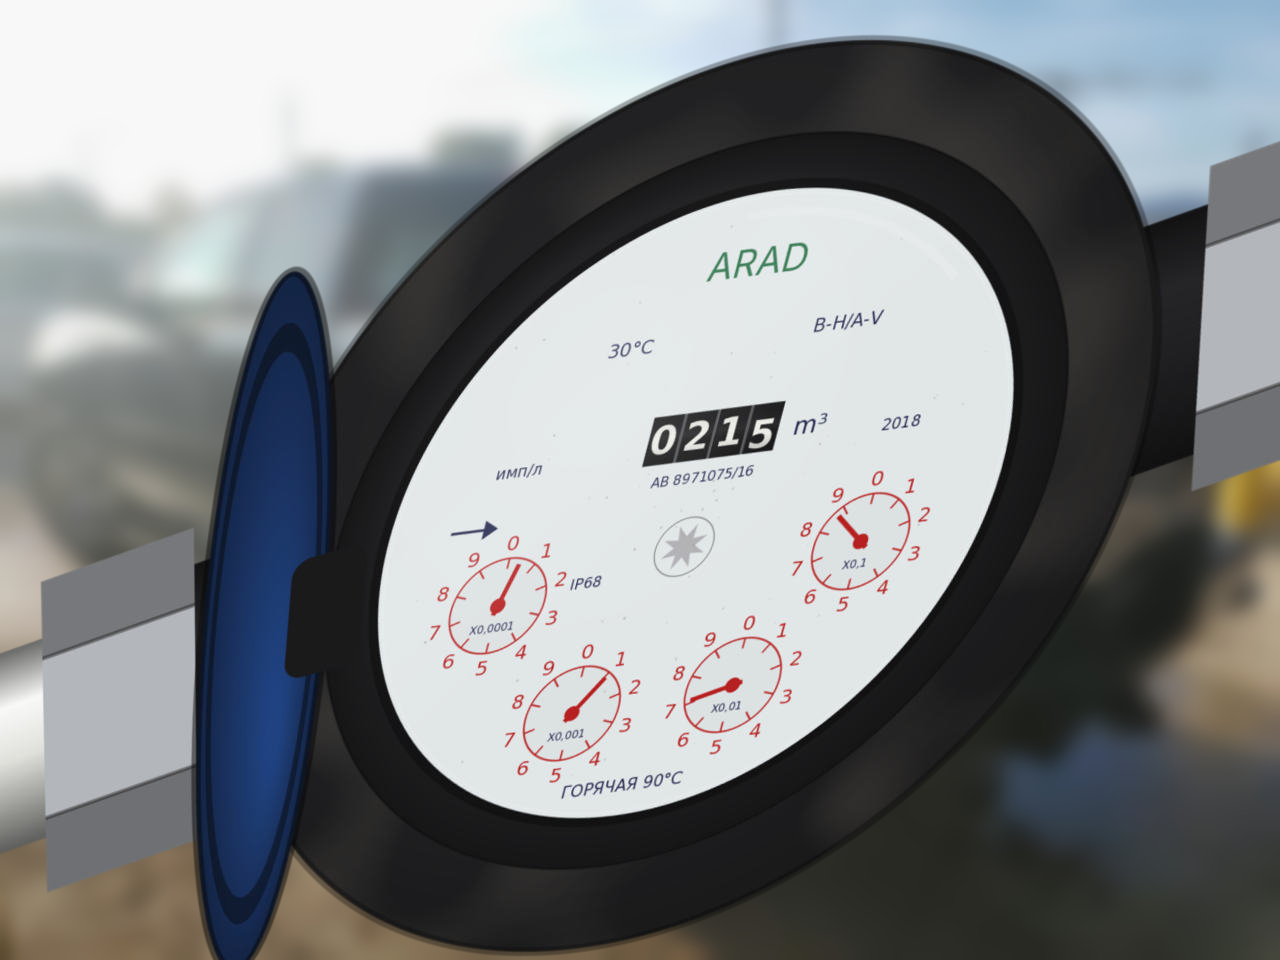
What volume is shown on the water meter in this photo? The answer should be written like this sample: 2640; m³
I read 214.8710; m³
